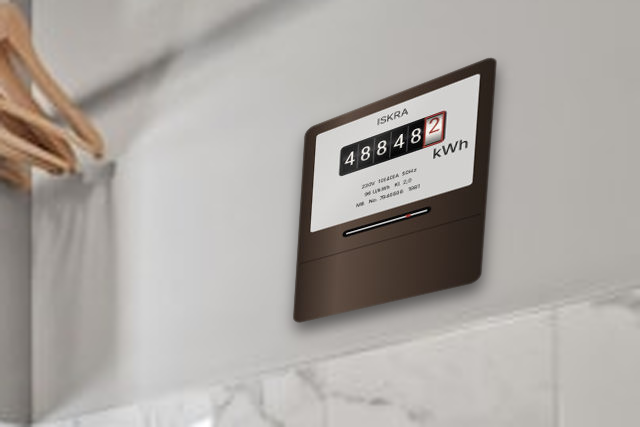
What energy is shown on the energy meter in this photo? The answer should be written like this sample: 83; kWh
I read 48848.2; kWh
